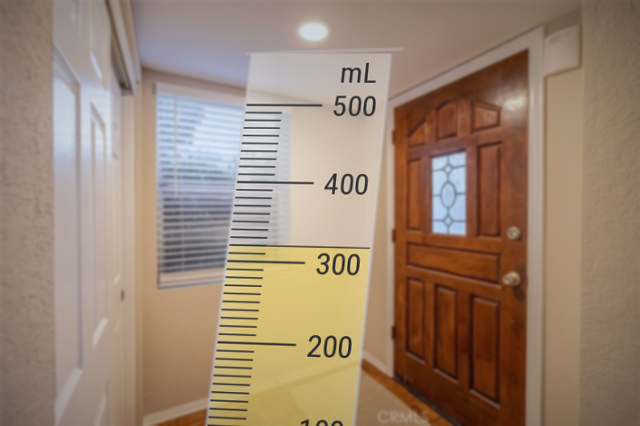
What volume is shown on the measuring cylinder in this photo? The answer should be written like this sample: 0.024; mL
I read 320; mL
